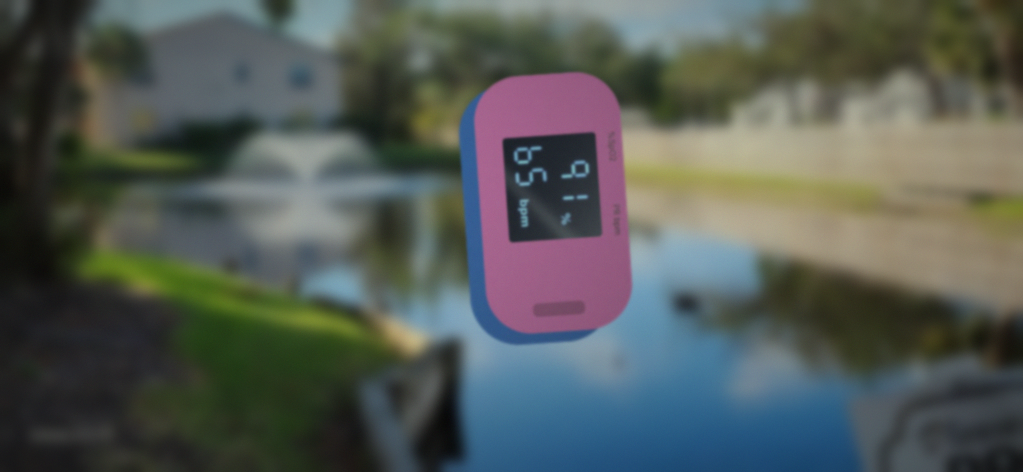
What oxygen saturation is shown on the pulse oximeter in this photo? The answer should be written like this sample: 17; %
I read 91; %
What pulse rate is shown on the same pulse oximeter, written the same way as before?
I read 65; bpm
